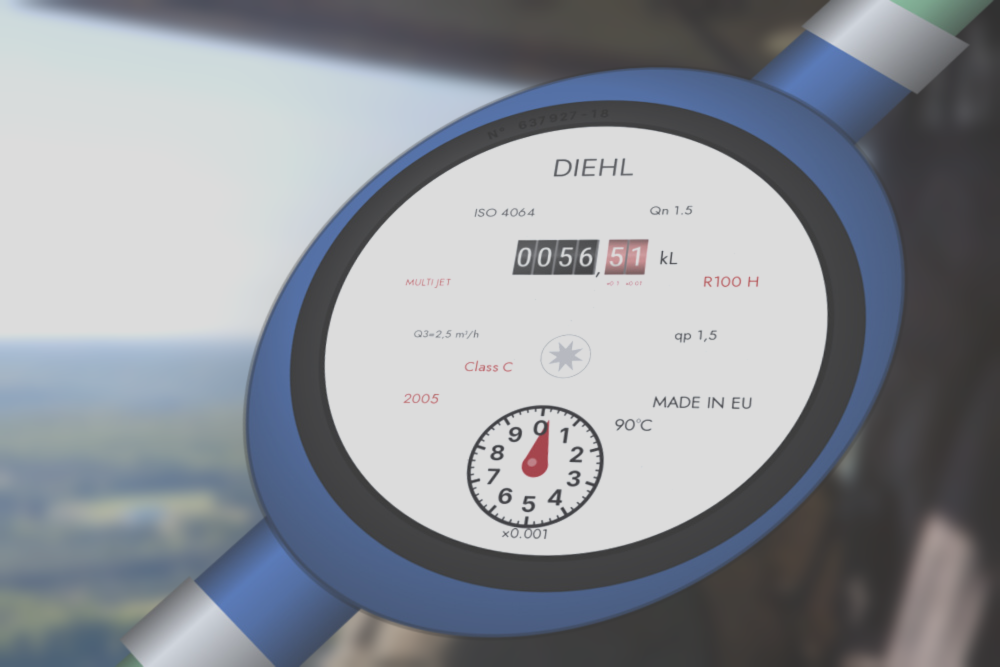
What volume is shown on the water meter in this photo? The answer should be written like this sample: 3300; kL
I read 56.510; kL
